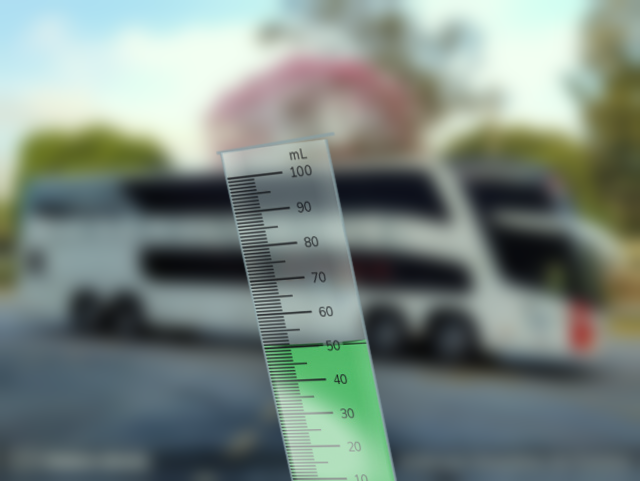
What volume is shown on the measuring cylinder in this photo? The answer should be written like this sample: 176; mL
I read 50; mL
